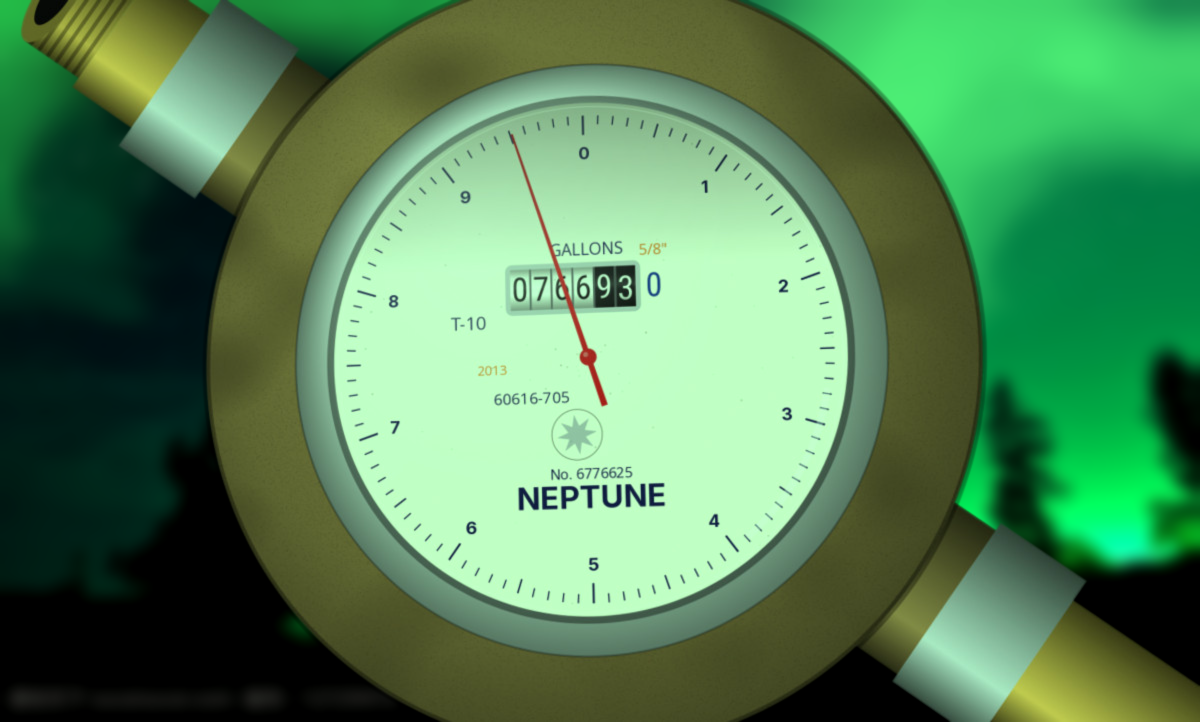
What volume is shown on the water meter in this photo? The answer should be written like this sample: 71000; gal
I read 766929.5; gal
